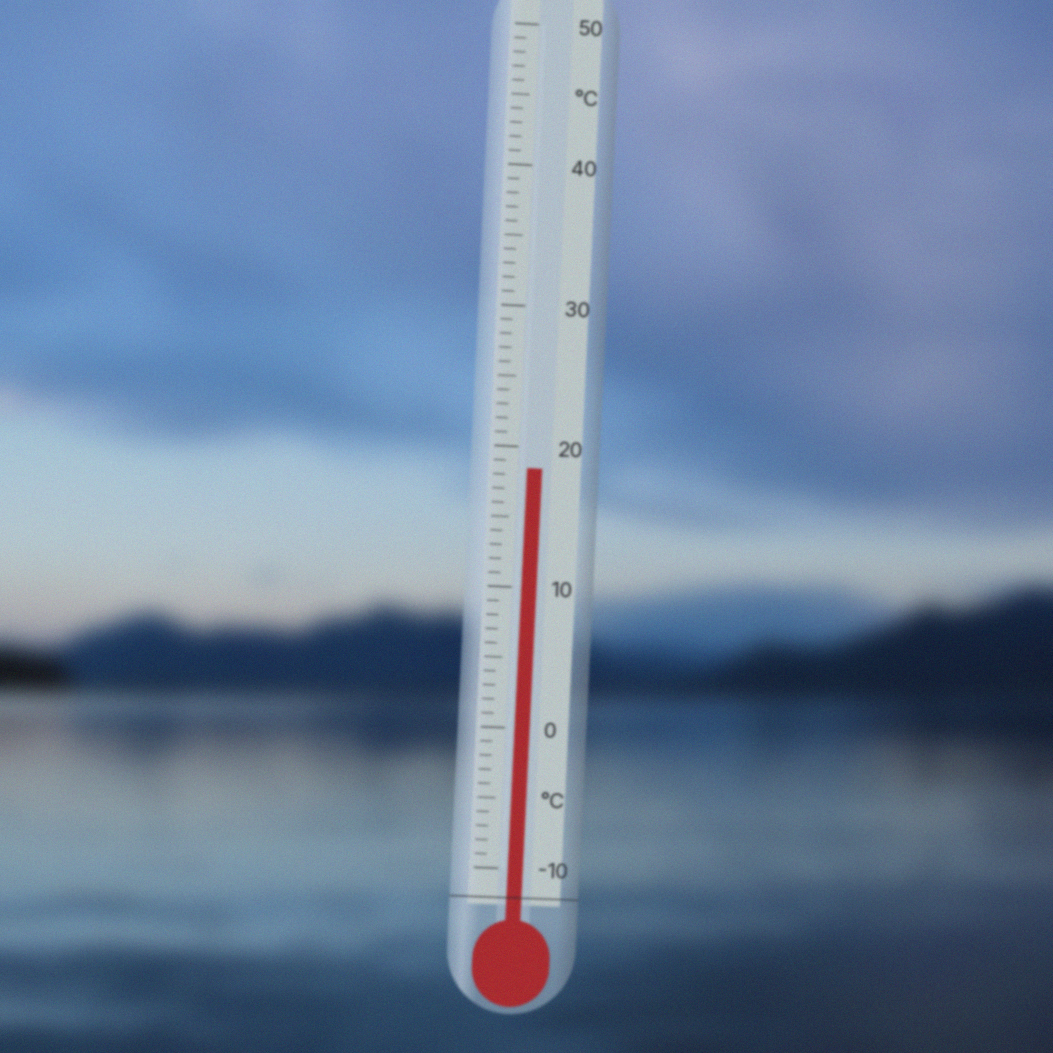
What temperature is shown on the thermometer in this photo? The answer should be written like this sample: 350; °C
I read 18.5; °C
